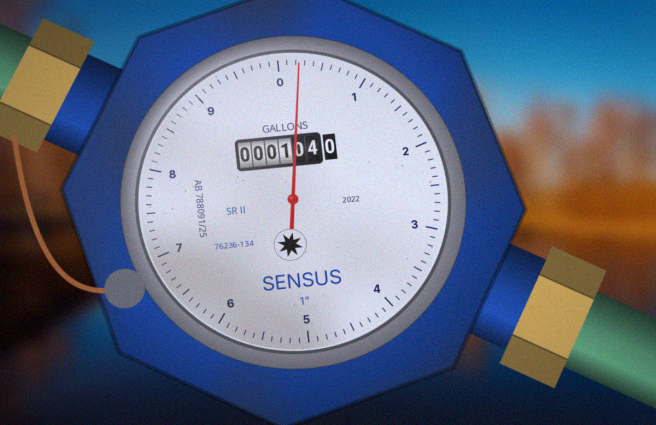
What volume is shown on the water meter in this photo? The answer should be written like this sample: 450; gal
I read 1040.2; gal
